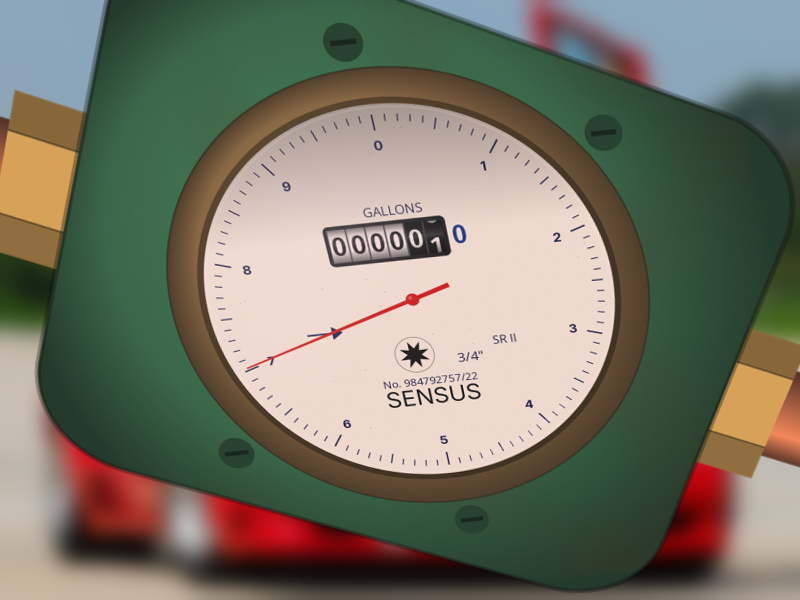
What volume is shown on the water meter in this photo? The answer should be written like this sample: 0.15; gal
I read 7.0; gal
